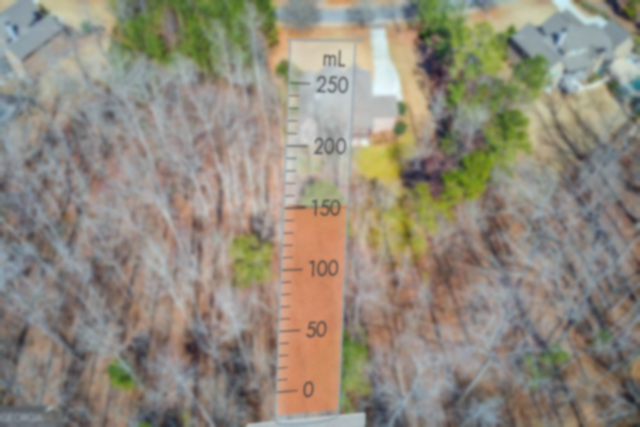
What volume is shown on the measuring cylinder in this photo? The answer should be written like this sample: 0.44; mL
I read 150; mL
